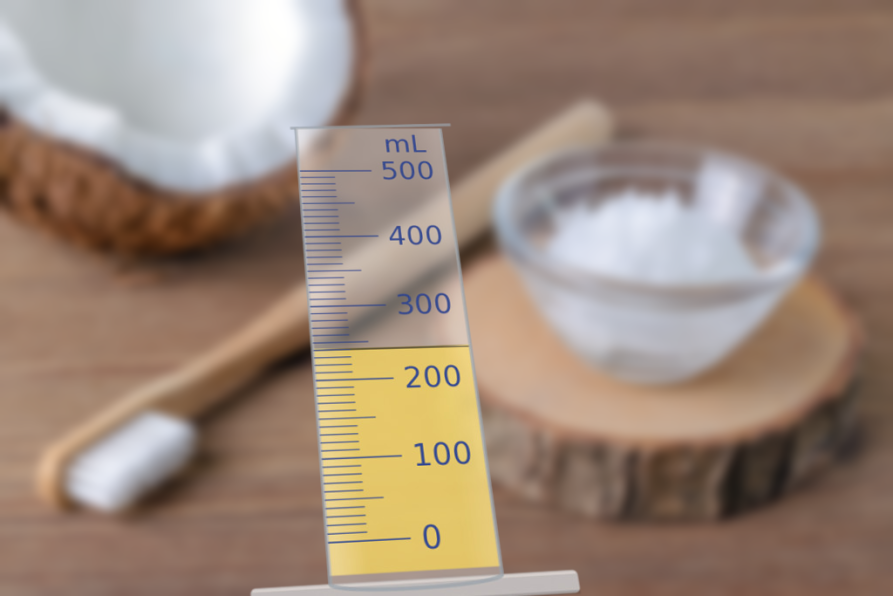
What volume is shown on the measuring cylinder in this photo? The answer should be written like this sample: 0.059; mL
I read 240; mL
